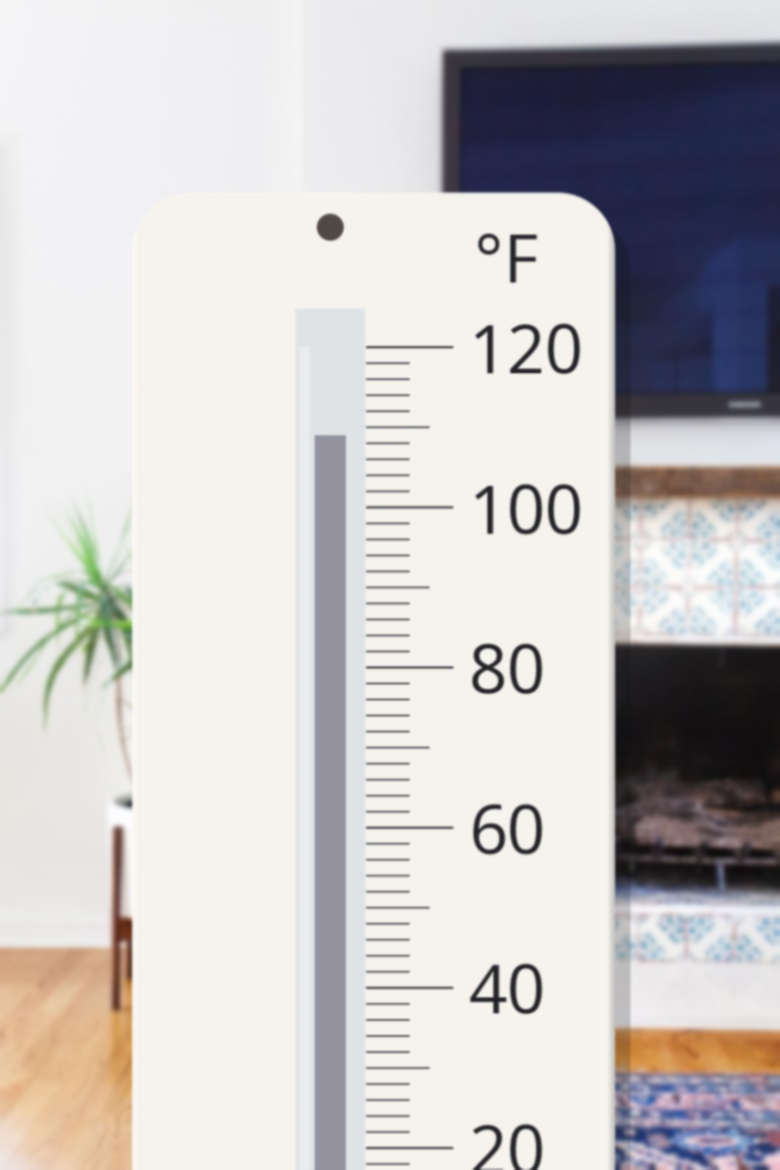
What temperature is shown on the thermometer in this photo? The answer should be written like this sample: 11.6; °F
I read 109; °F
